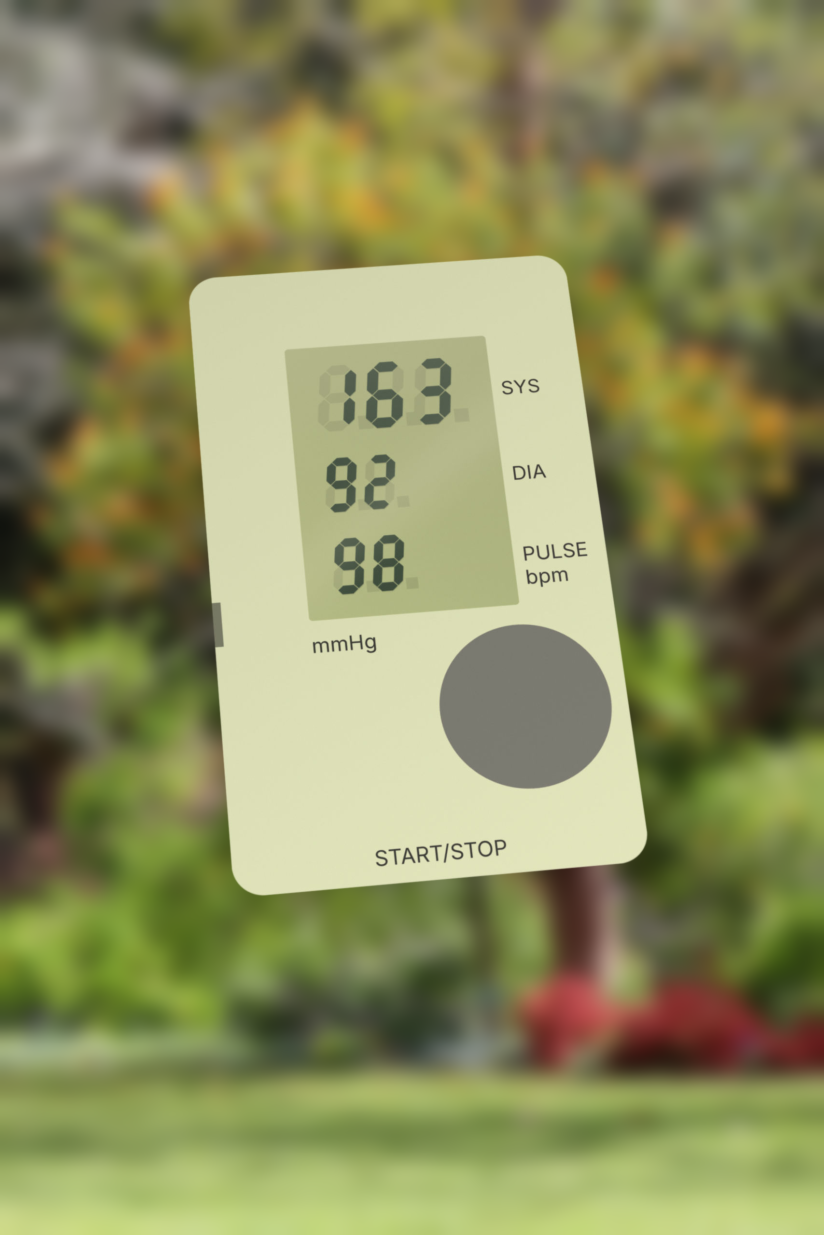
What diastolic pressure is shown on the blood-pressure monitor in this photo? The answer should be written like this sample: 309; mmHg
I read 92; mmHg
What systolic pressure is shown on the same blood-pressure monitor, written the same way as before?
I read 163; mmHg
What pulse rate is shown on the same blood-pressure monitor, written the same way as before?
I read 98; bpm
